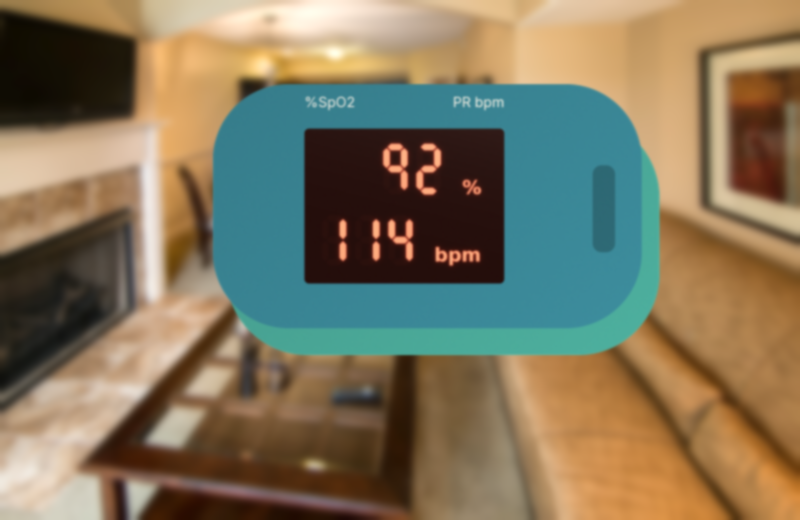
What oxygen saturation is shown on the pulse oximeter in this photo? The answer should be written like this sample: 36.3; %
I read 92; %
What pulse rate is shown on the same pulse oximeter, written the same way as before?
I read 114; bpm
